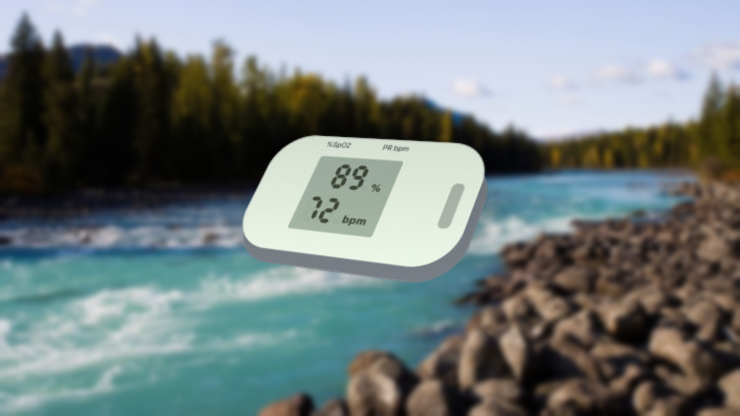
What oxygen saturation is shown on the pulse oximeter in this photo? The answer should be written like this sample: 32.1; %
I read 89; %
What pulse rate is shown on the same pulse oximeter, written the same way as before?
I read 72; bpm
